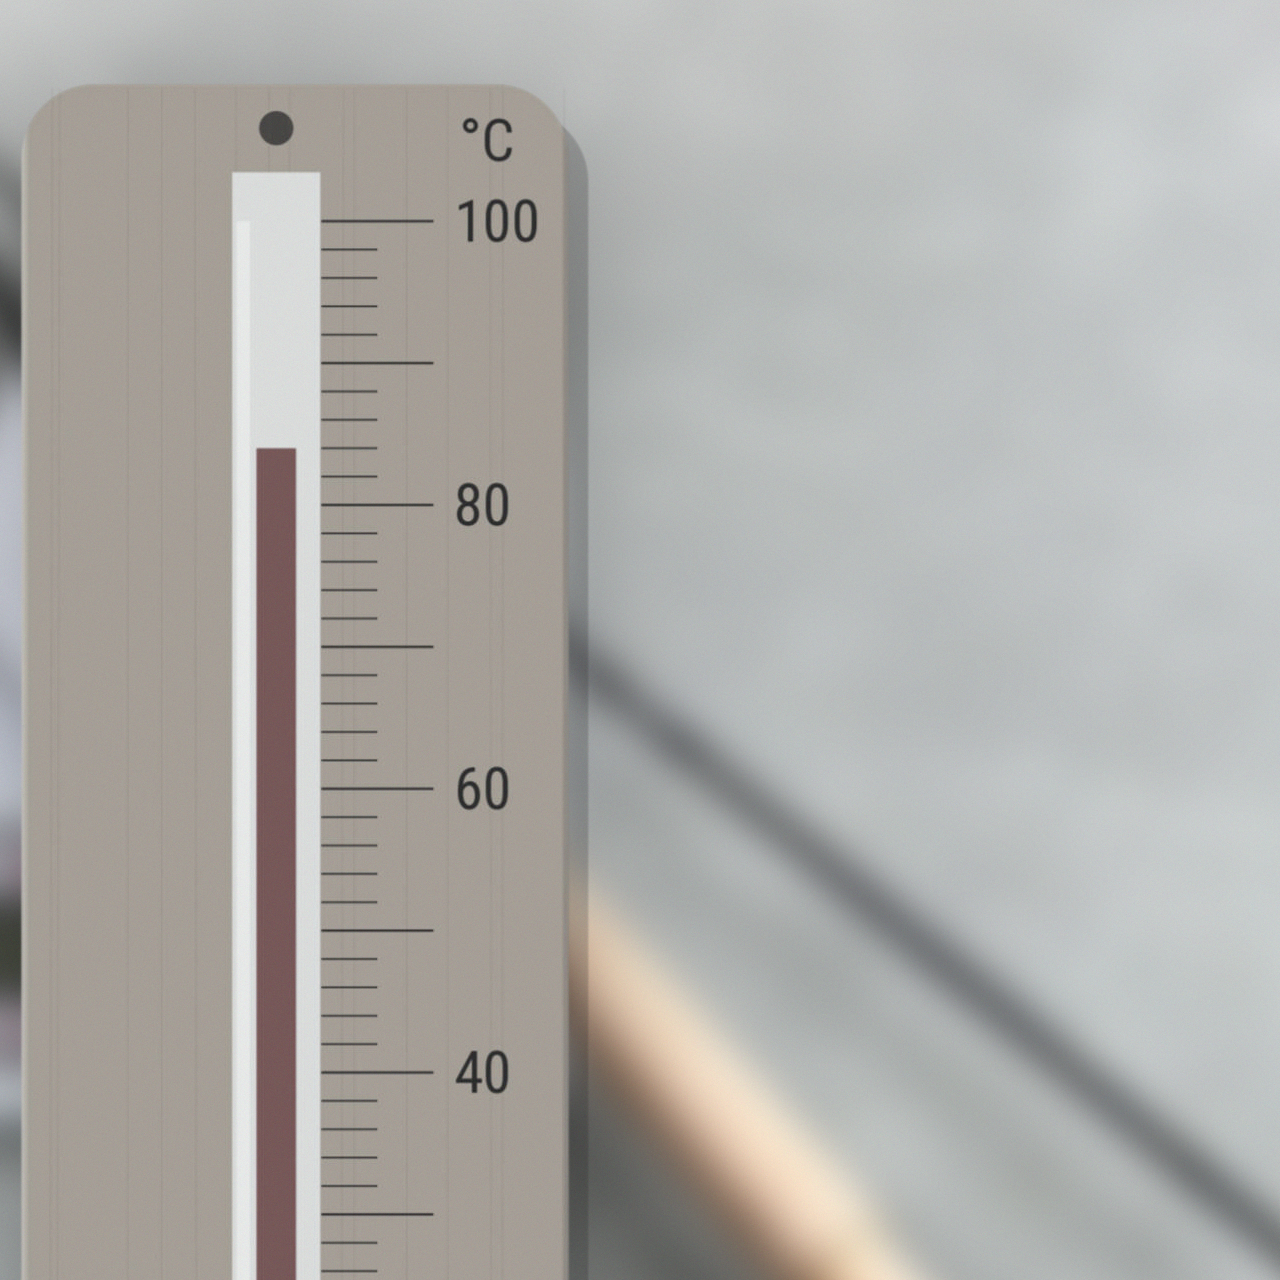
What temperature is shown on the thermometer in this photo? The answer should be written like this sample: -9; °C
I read 84; °C
